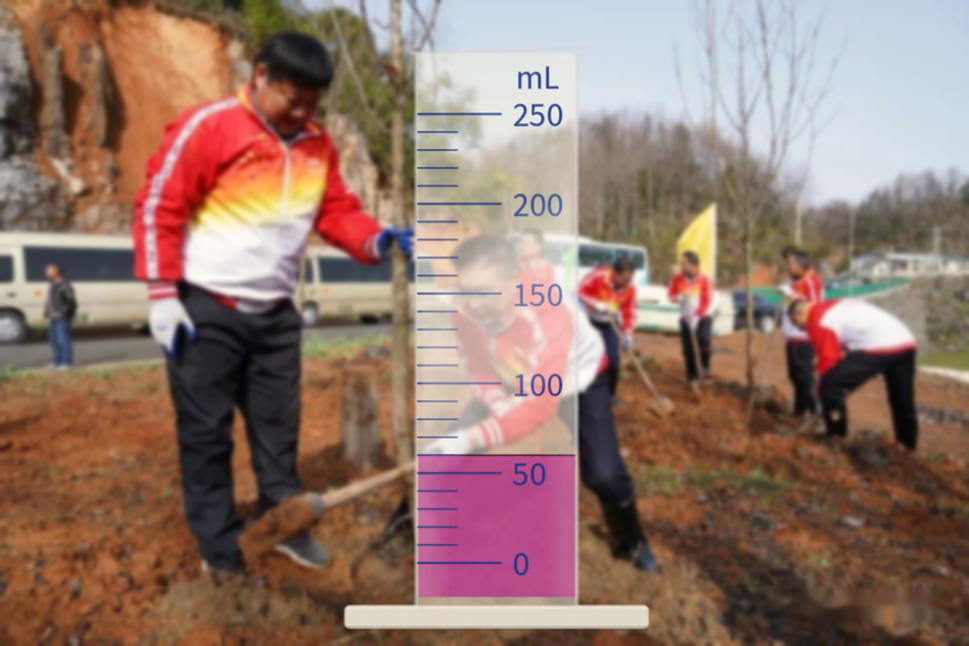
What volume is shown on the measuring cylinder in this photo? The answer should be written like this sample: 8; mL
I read 60; mL
